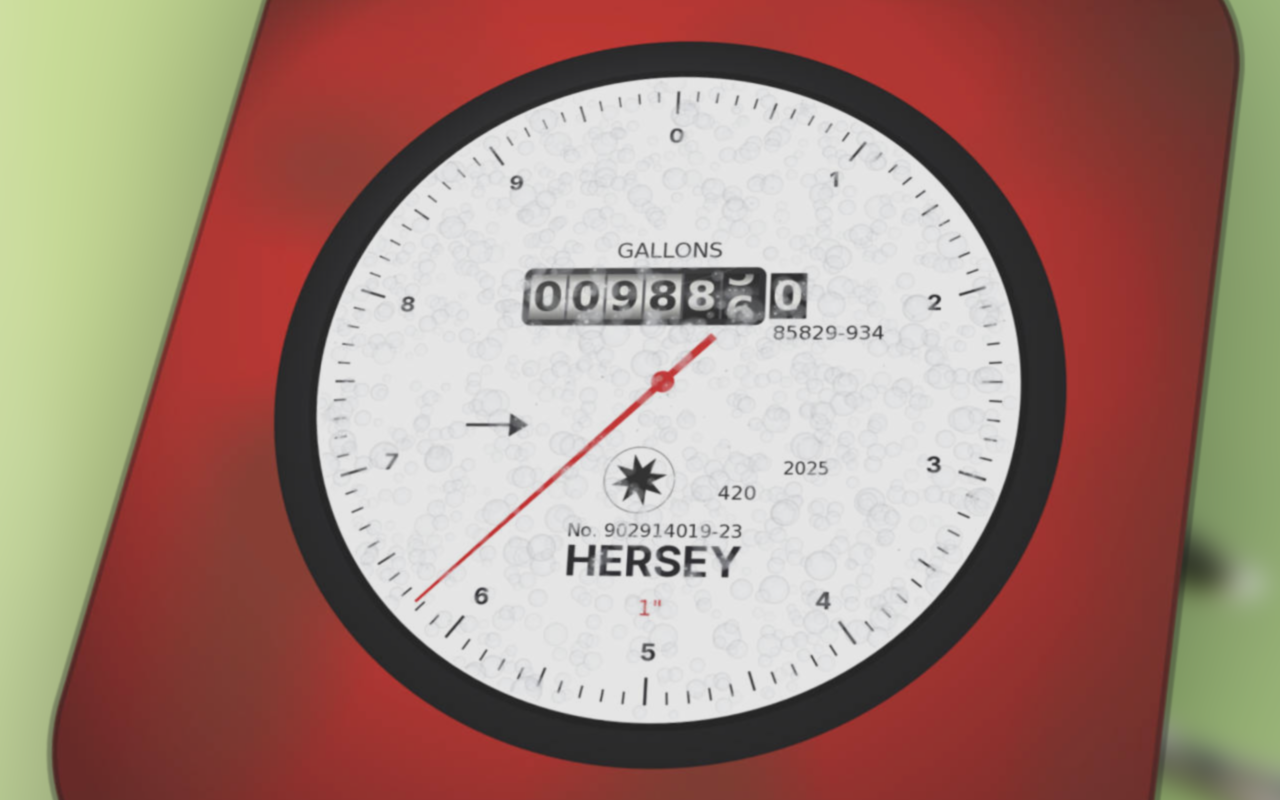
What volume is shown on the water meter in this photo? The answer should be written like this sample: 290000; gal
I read 98856.2; gal
